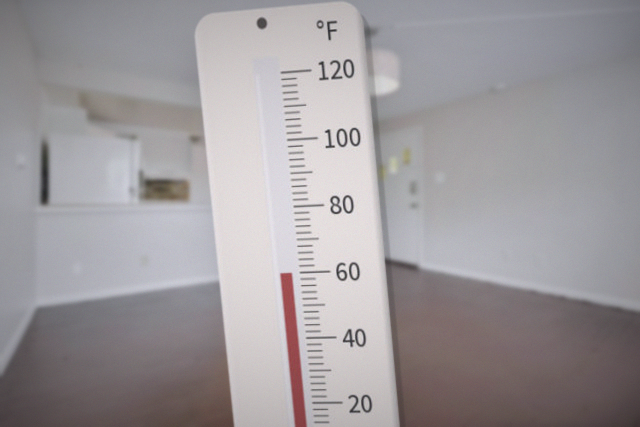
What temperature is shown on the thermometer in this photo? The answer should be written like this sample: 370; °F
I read 60; °F
